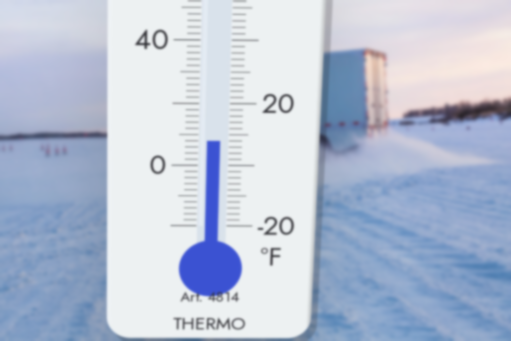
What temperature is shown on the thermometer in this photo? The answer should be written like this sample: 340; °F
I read 8; °F
